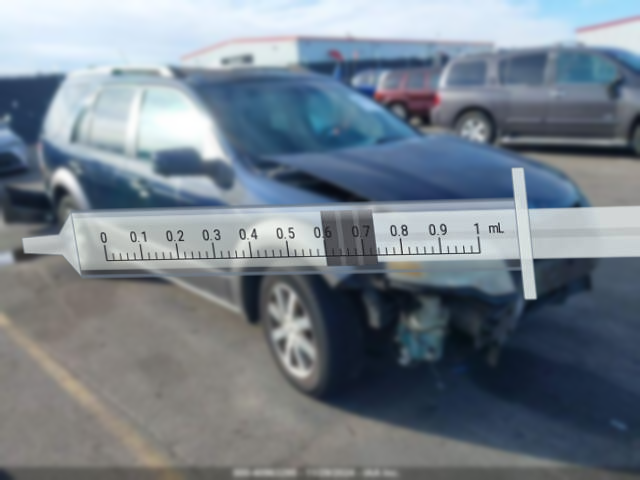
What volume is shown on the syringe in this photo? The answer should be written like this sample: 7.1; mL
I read 0.6; mL
